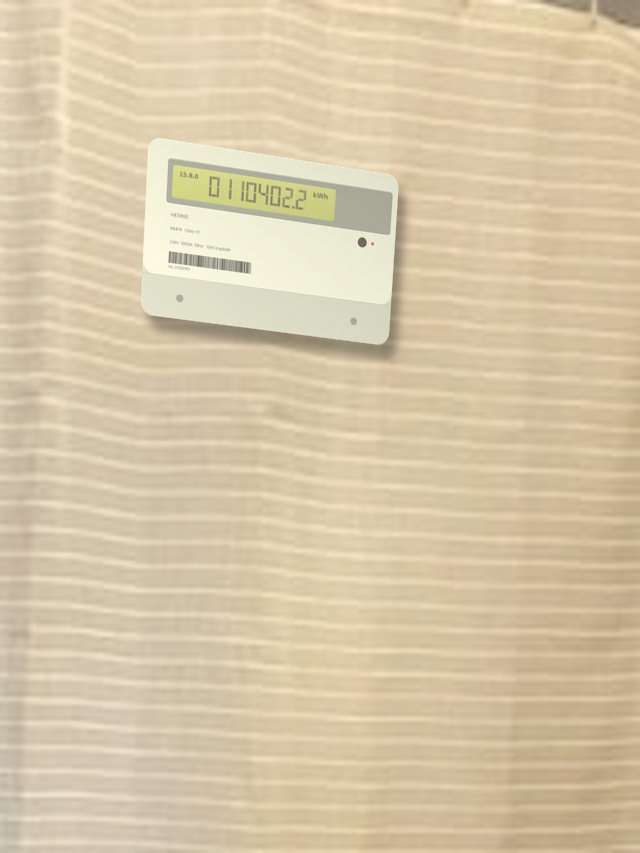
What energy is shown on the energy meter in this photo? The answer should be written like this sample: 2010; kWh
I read 110402.2; kWh
